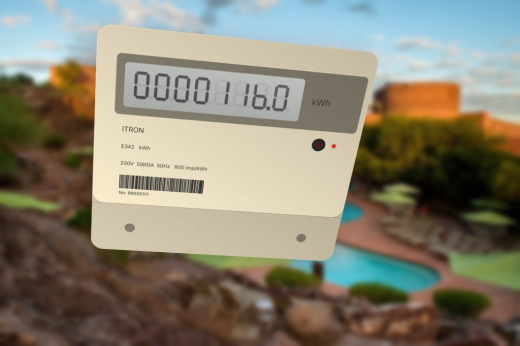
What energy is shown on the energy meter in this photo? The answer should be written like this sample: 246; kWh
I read 116.0; kWh
